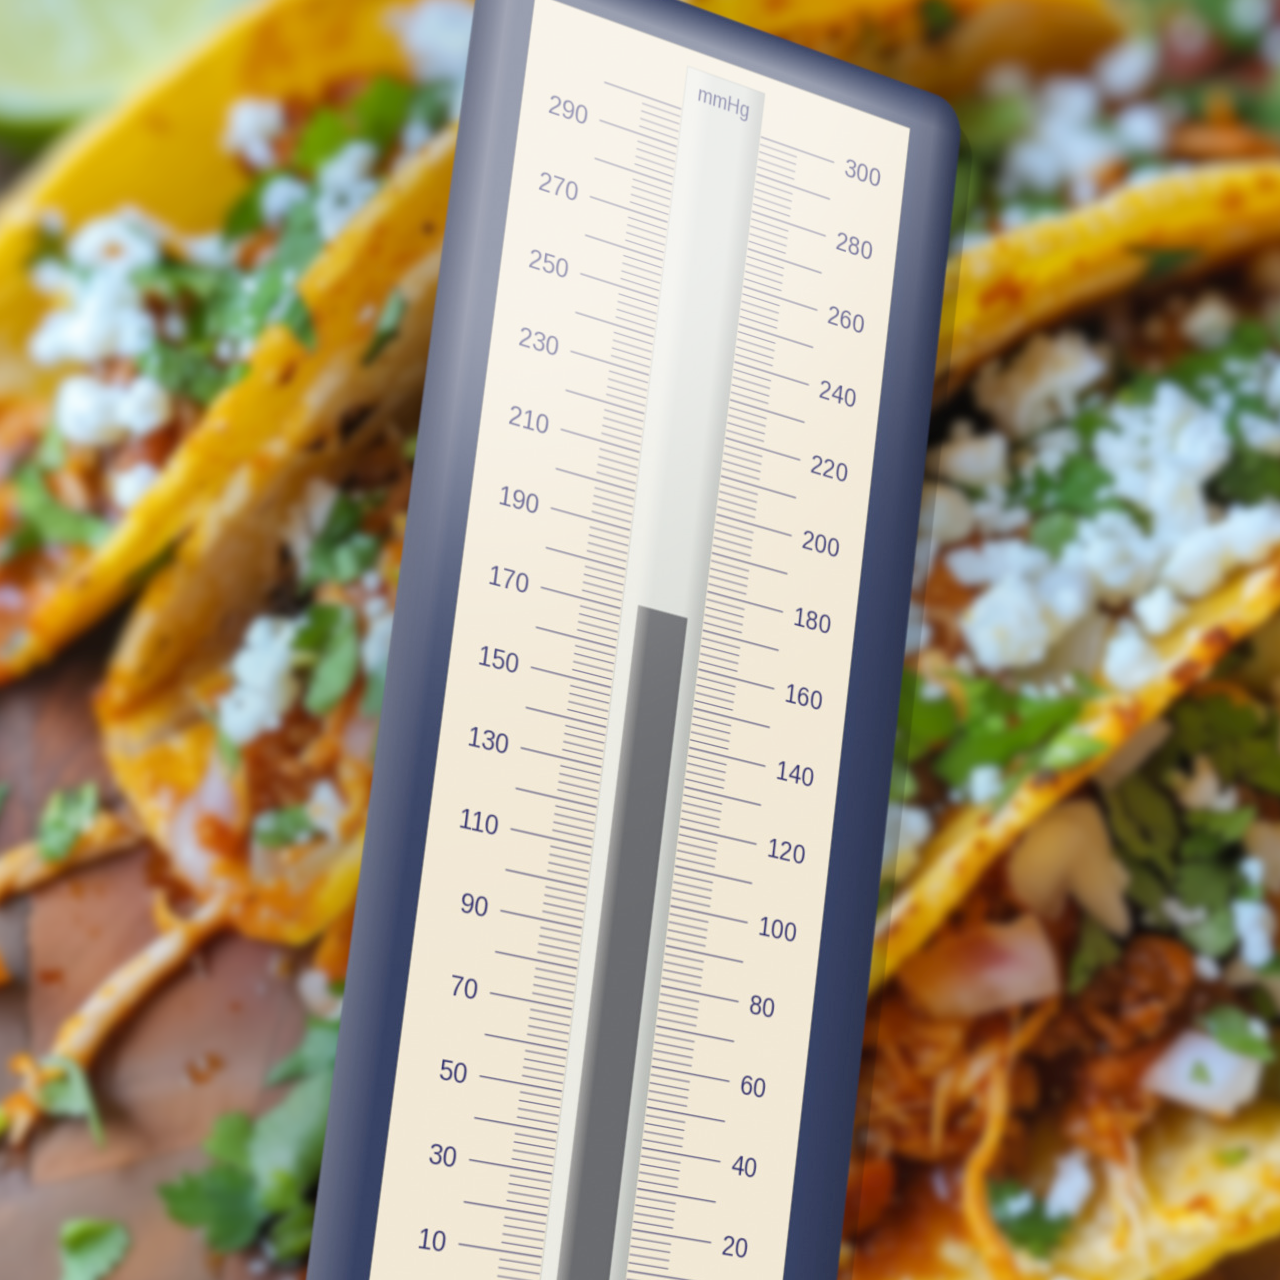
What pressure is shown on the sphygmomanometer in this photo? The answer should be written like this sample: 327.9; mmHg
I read 172; mmHg
